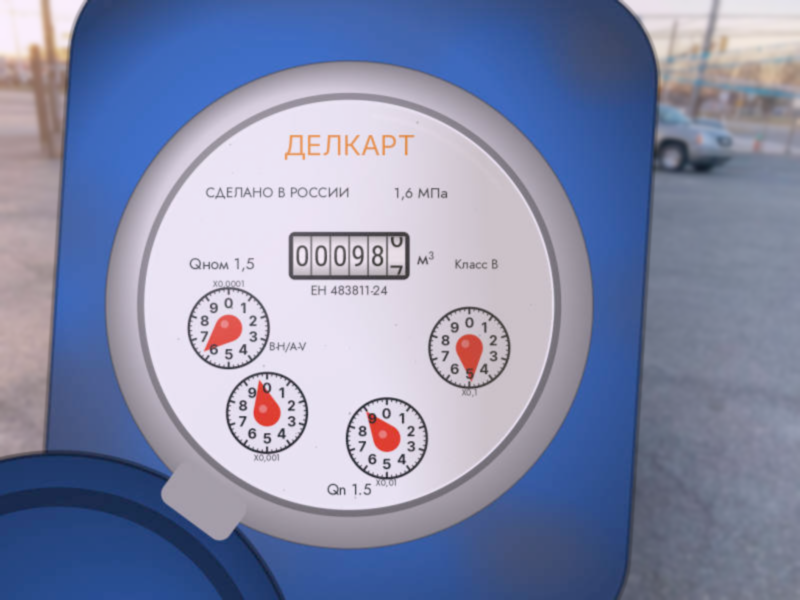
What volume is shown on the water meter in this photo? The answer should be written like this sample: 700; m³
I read 986.4896; m³
